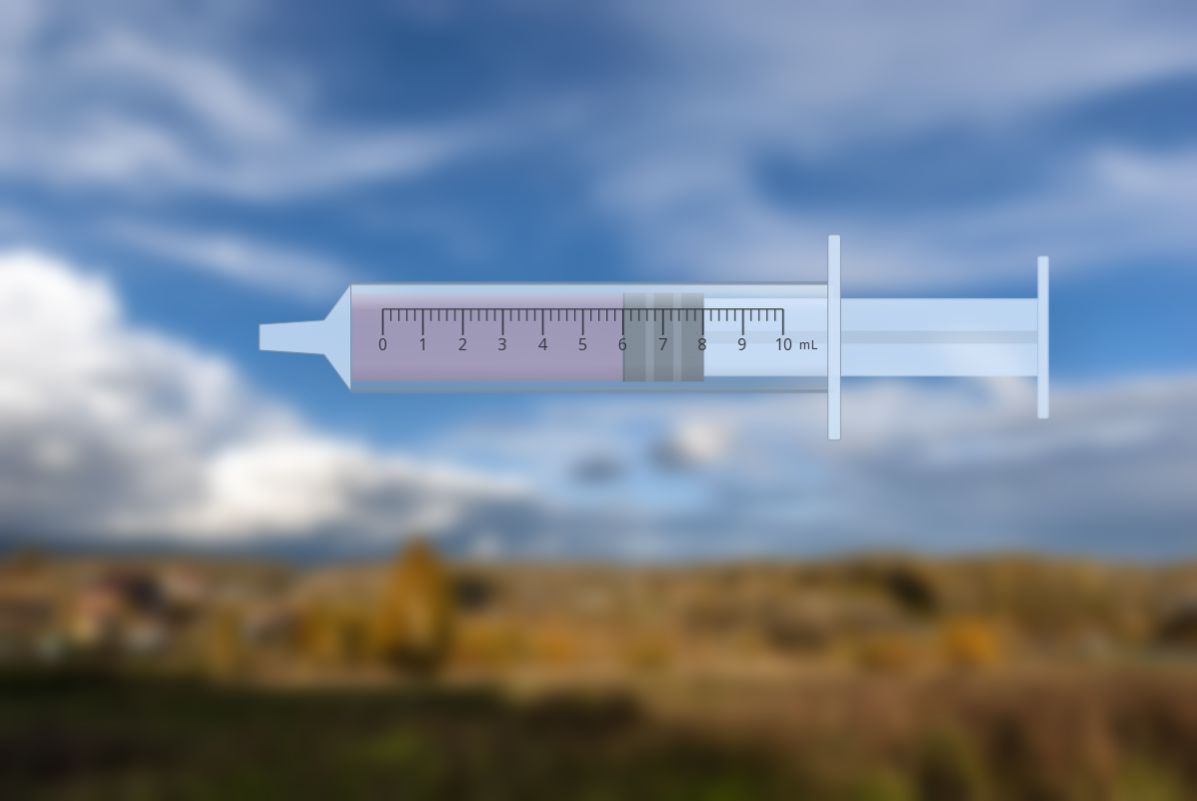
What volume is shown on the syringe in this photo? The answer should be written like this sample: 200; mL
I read 6; mL
